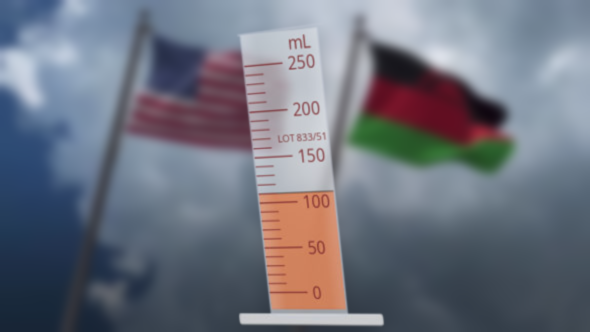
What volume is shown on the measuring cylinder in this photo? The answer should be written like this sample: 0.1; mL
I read 110; mL
